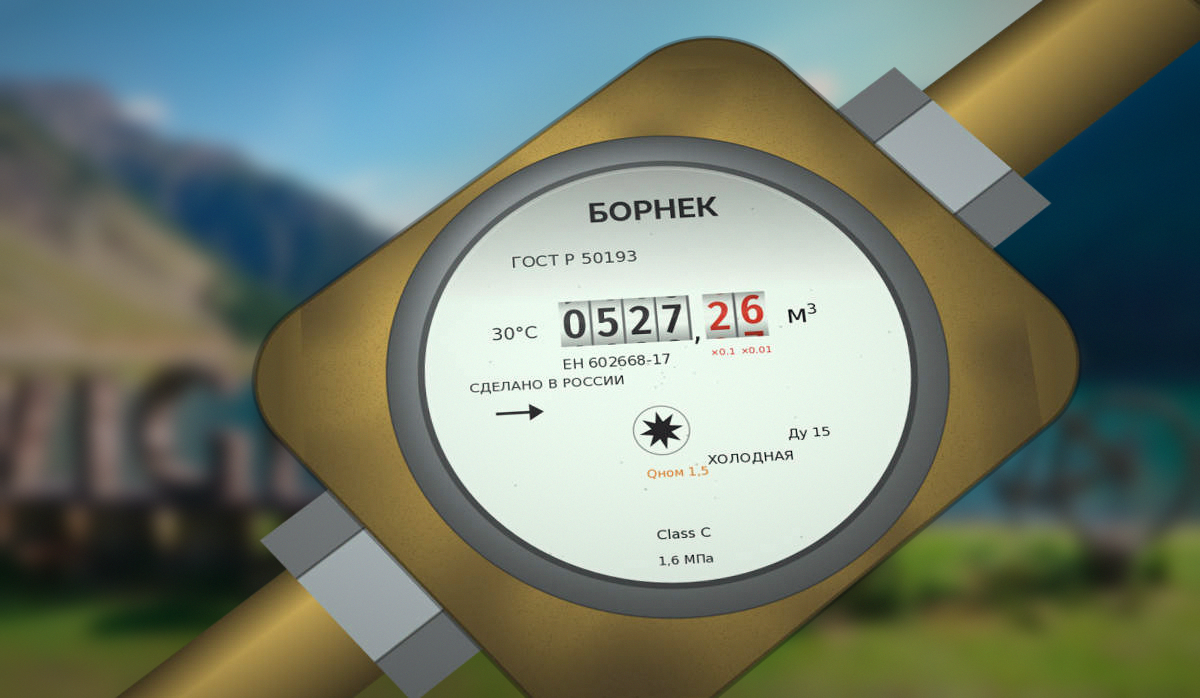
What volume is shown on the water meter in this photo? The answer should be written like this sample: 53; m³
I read 527.26; m³
